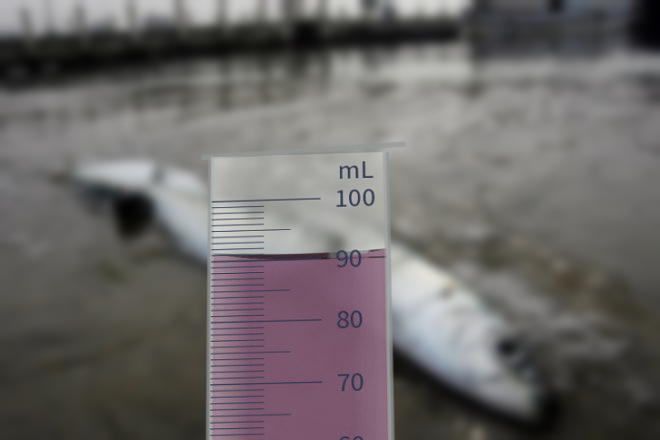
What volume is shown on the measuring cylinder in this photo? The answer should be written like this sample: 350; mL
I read 90; mL
